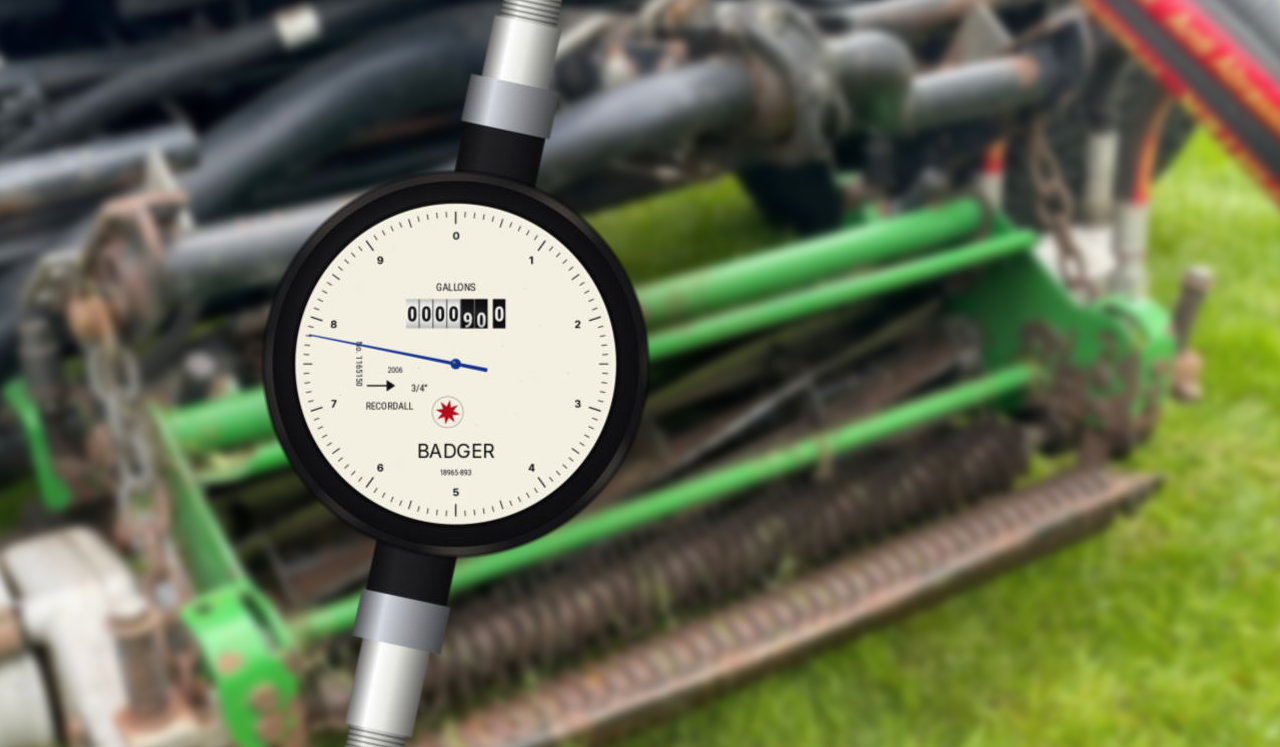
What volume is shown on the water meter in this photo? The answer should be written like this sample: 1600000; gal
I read 897.8; gal
